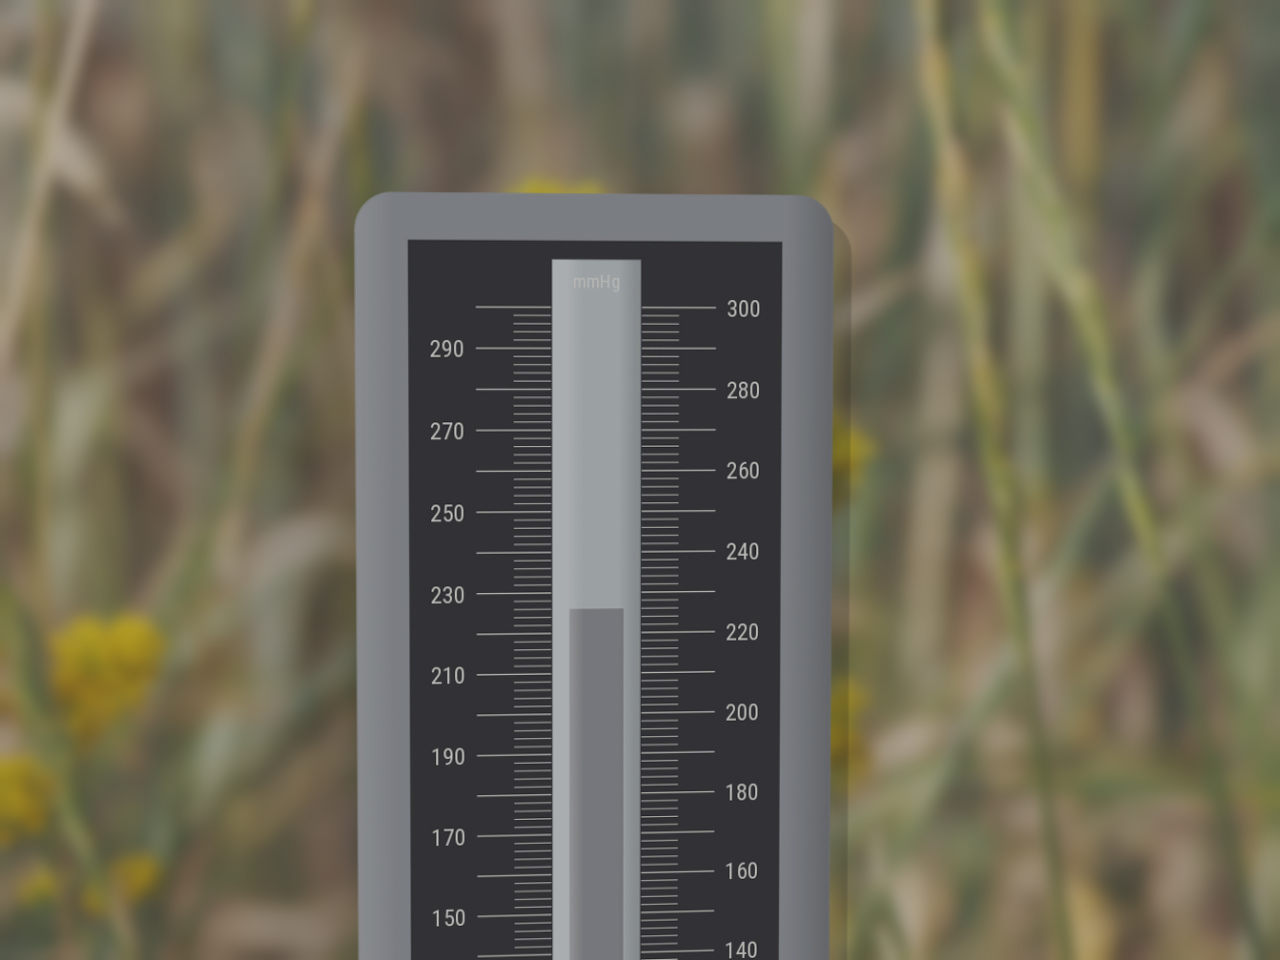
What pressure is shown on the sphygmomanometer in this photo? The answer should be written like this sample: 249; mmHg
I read 226; mmHg
